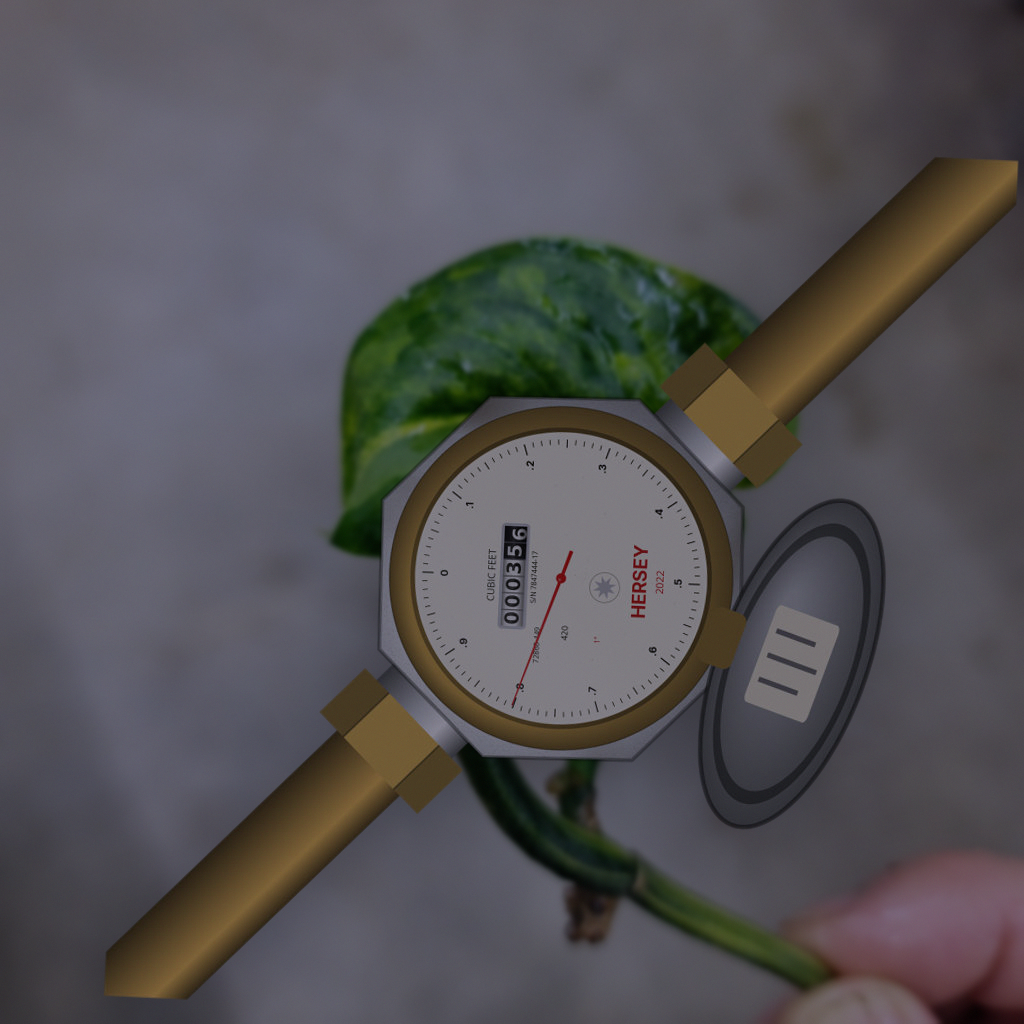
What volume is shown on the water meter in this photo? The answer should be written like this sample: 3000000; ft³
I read 355.80; ft³
